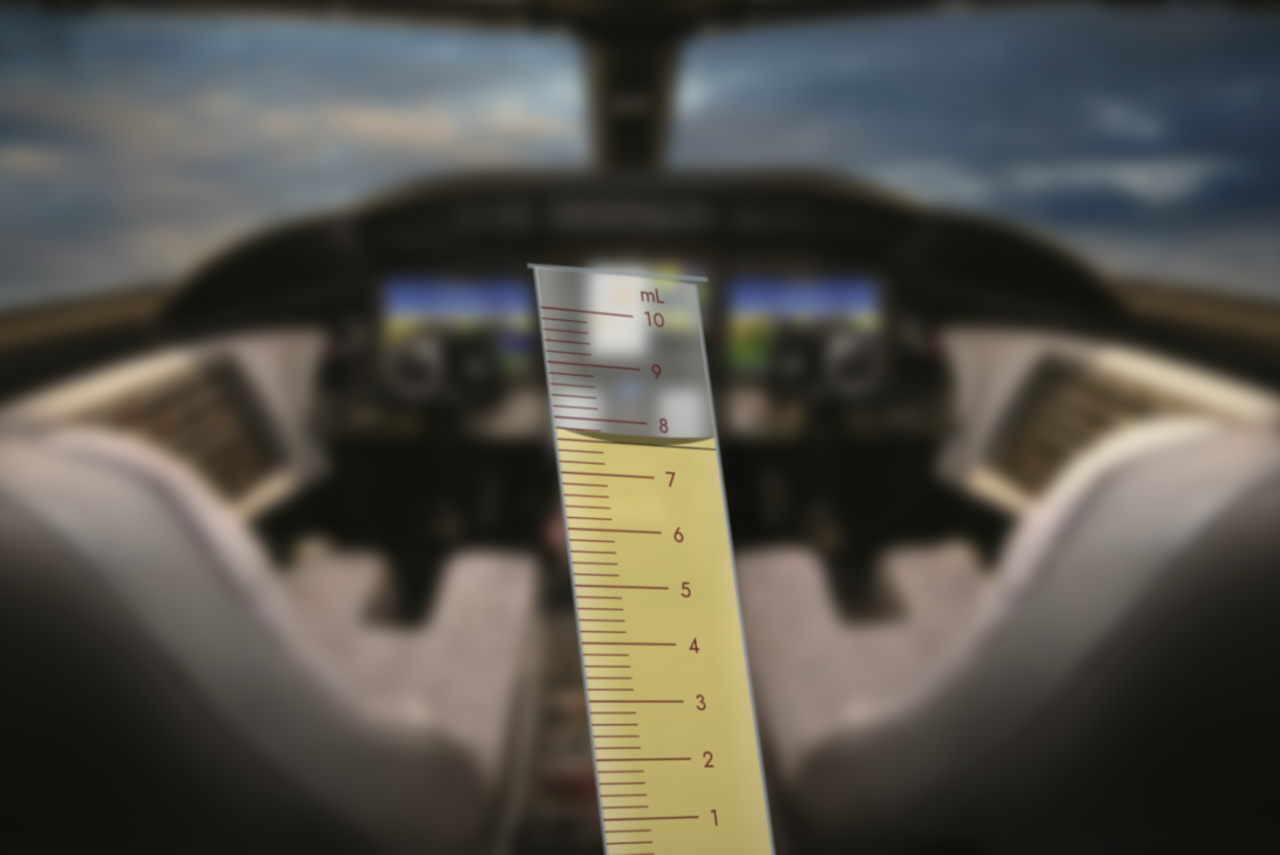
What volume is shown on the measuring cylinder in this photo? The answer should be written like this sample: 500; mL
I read 7.6; mL
